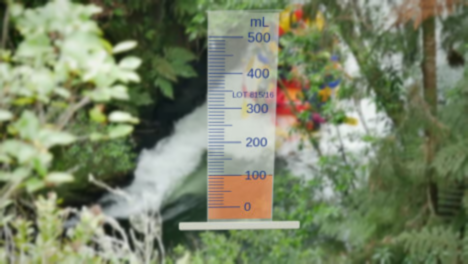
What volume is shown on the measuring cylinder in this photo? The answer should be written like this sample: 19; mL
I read 100; mL
